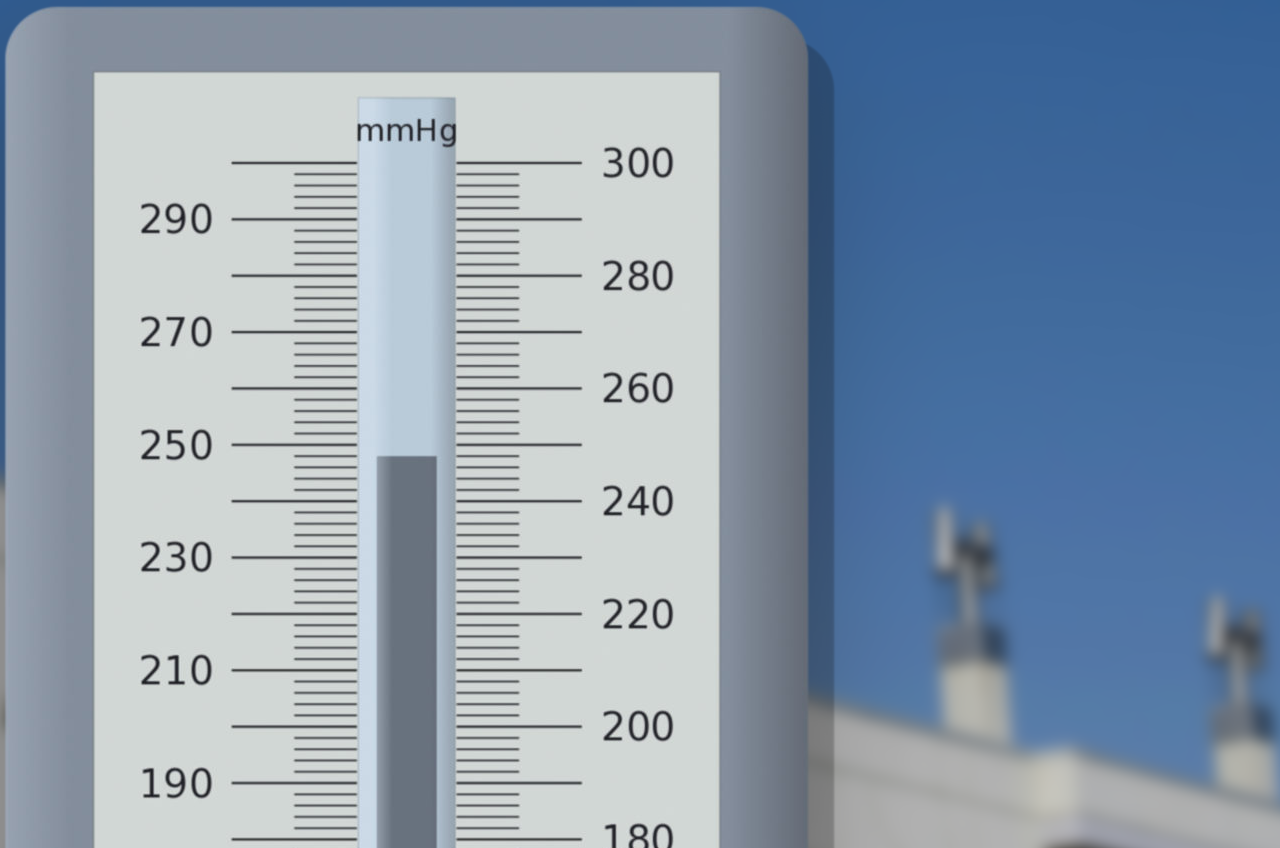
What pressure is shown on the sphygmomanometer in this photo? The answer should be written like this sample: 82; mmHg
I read 248; mmHg
